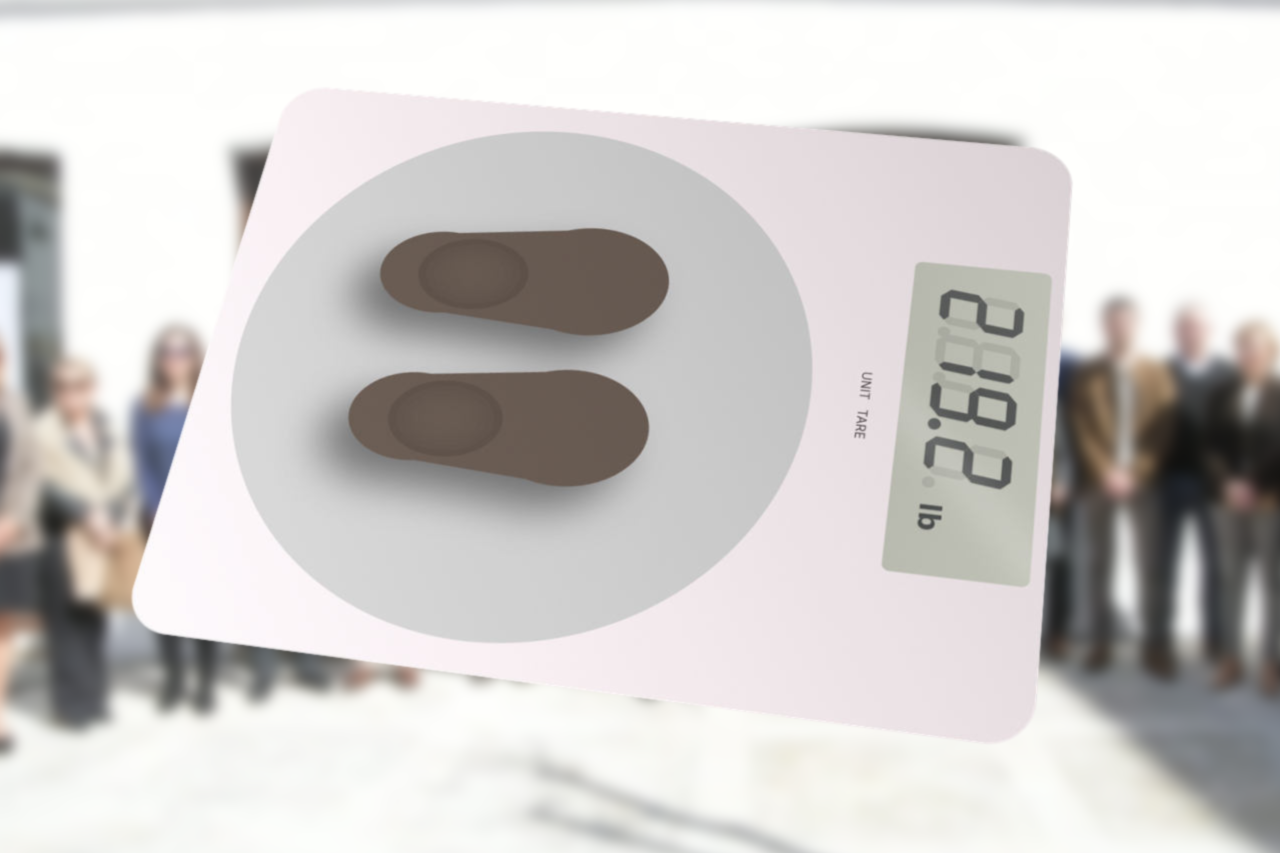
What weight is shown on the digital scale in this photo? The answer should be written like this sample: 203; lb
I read 219.2; lb
